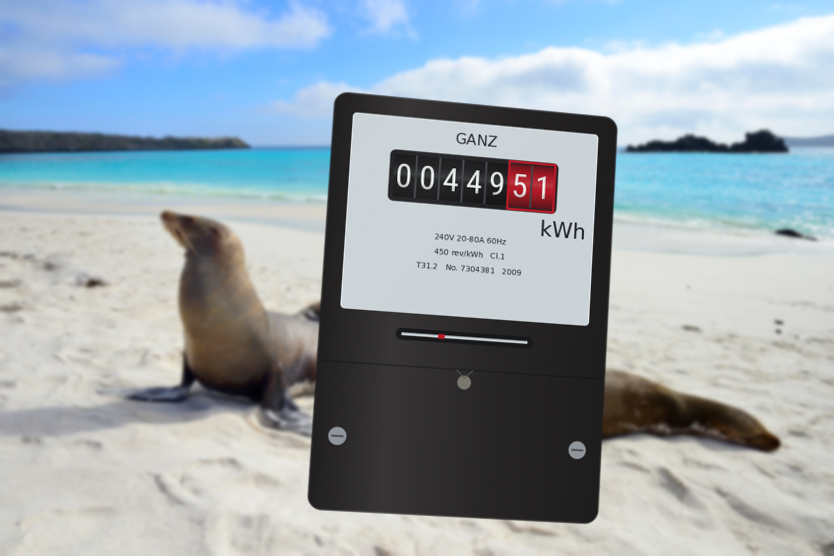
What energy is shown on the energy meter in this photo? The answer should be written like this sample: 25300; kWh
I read 449.51; kWh
